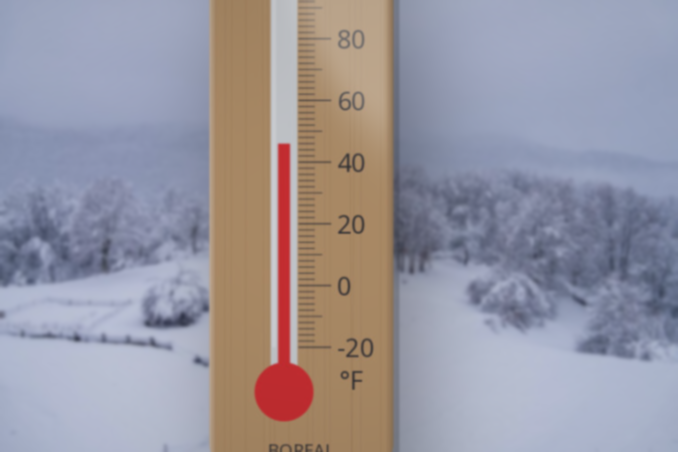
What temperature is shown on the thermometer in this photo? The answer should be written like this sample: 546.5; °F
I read 46; °F
